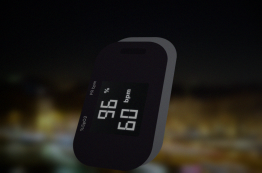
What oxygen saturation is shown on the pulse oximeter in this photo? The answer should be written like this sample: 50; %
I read 96; %
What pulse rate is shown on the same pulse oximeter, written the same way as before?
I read 60; bpm
